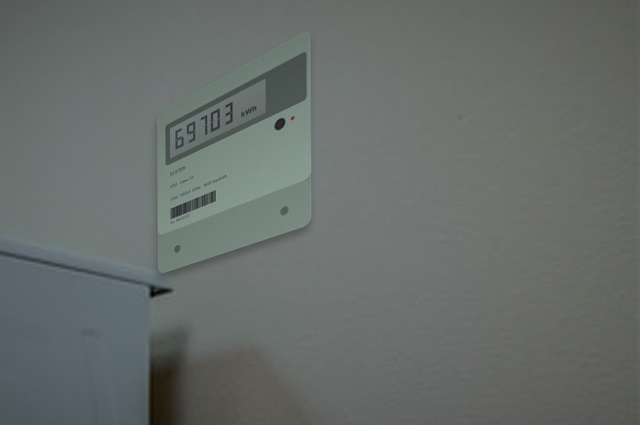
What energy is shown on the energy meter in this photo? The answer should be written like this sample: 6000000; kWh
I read 69703; kWh
